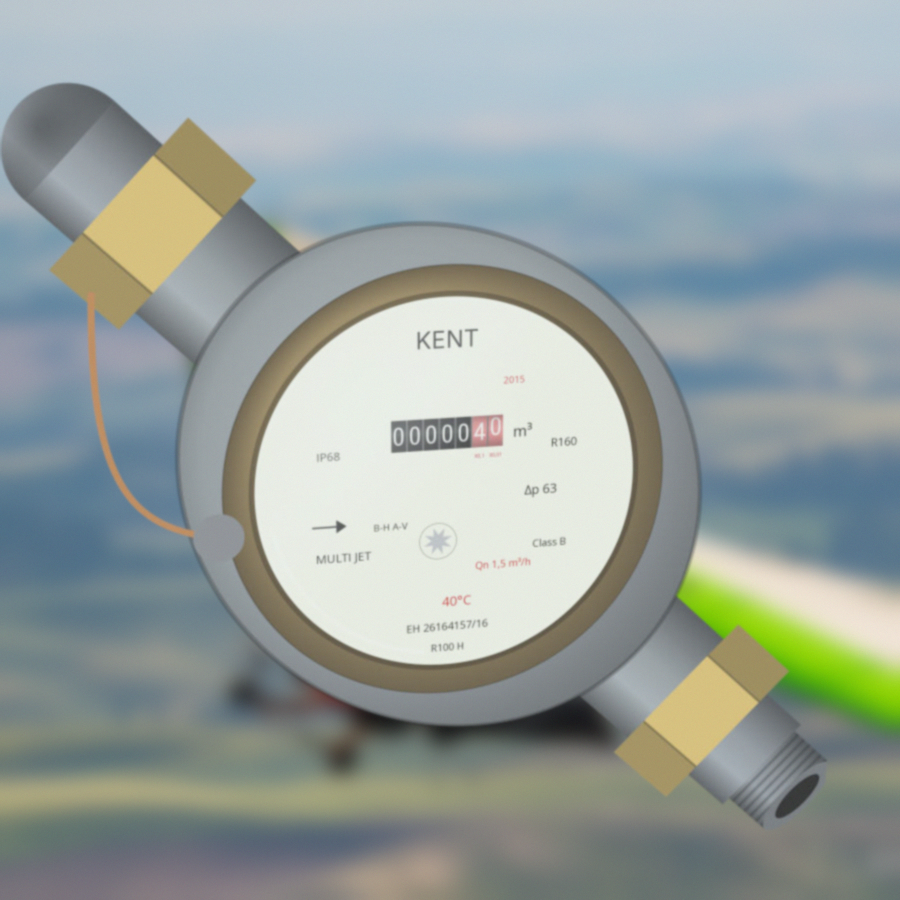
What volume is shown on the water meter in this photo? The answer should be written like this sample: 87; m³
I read 0.40; m³
